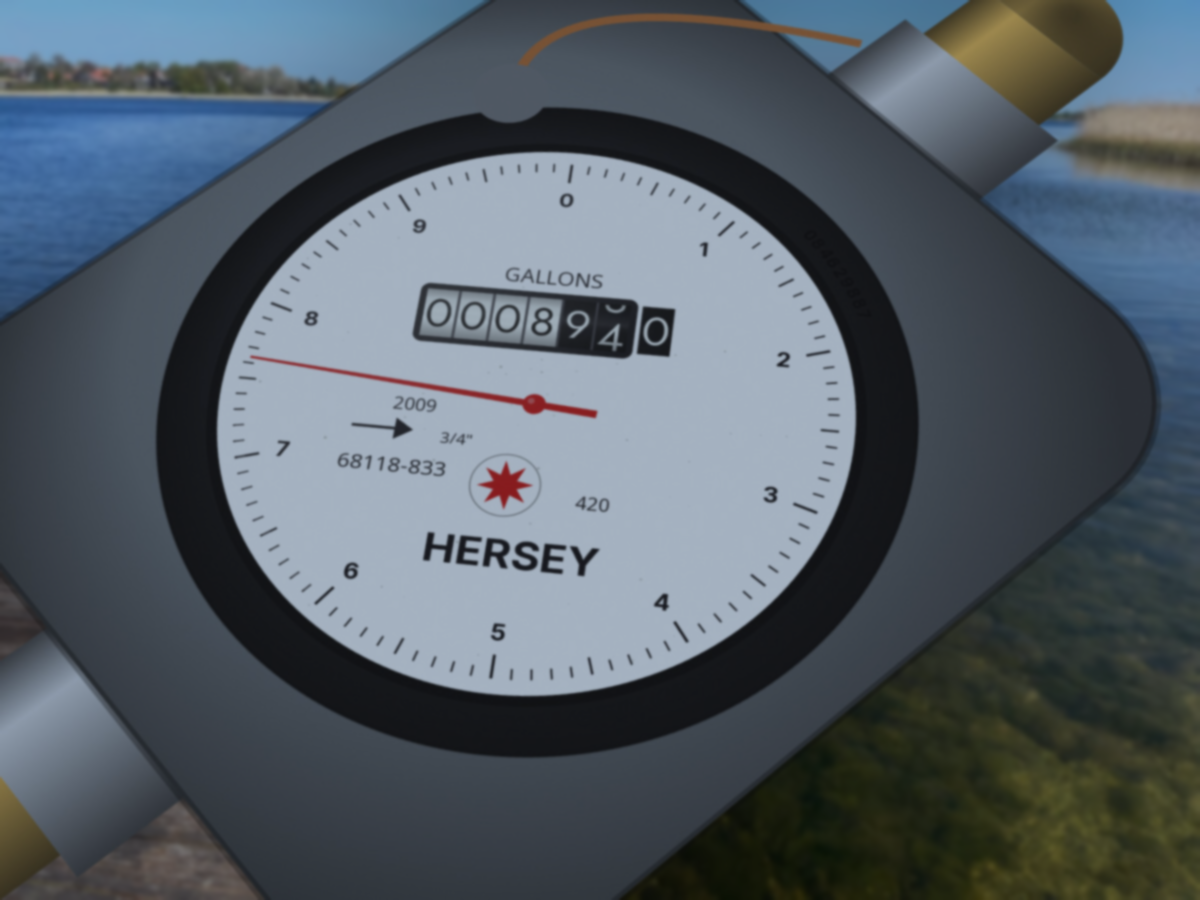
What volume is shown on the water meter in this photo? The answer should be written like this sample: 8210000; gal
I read 8937.6; gal
